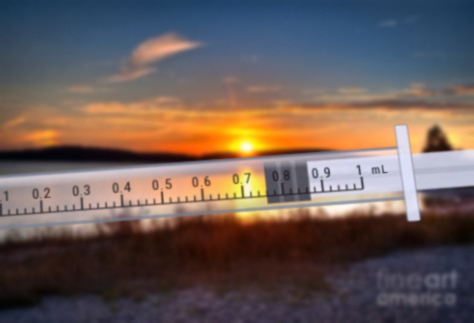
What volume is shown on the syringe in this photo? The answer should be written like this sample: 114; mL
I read 0.76; mL
